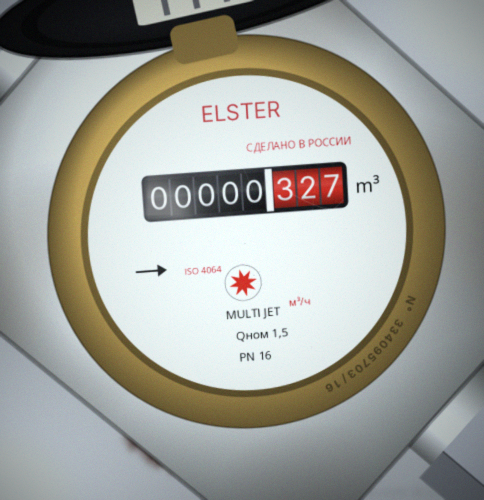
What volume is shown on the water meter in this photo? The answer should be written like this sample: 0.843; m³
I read 0.327; m³
